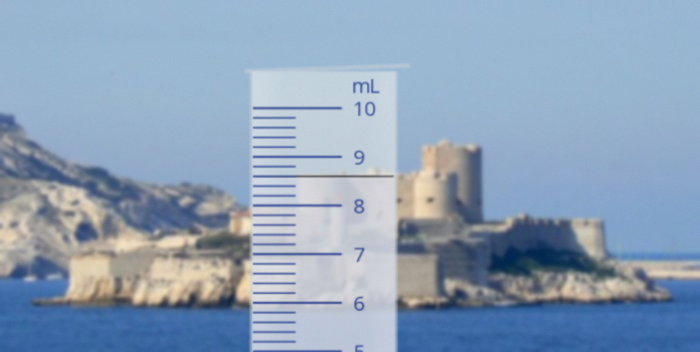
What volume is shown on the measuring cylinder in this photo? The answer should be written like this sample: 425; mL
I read 8.6; mL
